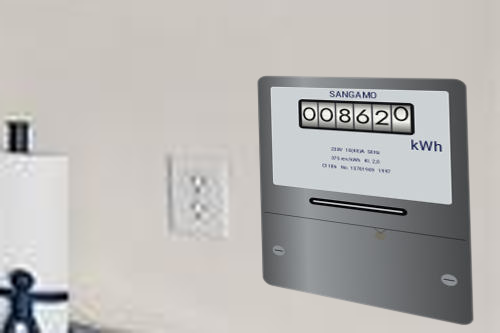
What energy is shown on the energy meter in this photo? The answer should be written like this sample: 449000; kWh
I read 8620; kWh
